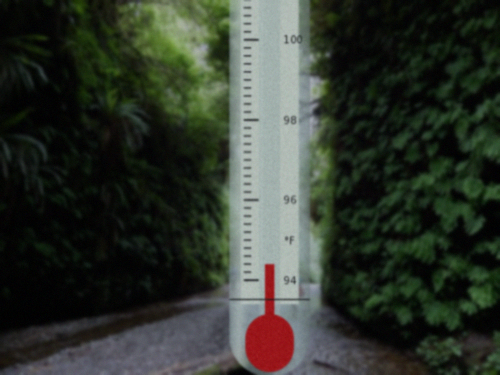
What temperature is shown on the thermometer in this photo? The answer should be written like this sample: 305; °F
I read 94.4; °F
